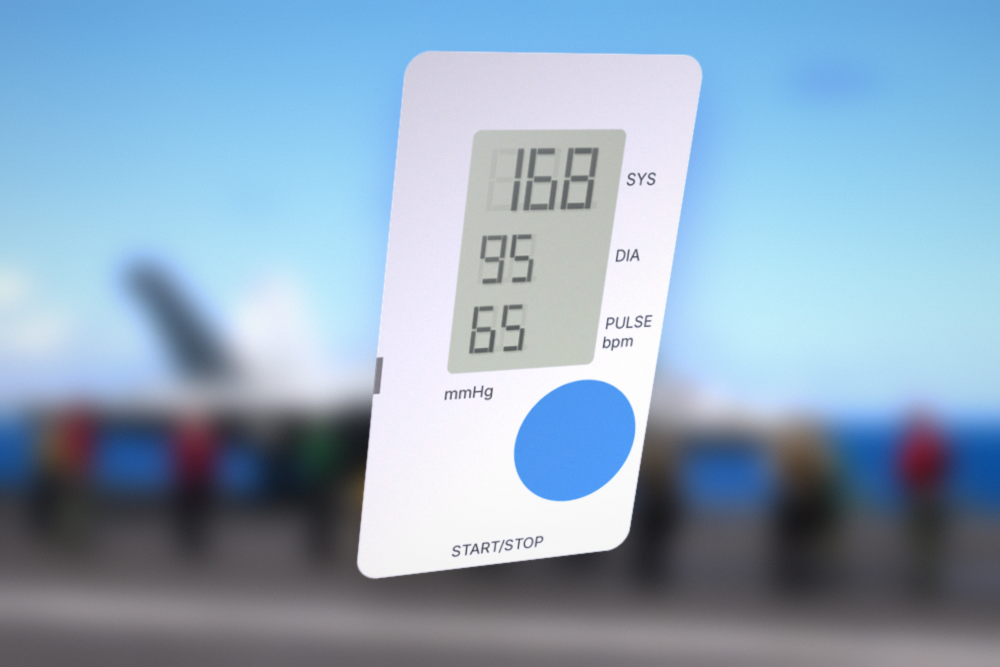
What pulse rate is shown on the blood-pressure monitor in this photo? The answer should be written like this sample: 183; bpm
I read 65; bpm
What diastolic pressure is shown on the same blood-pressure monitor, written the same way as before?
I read 95; mmHg
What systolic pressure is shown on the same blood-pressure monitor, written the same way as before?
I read 168; mmHg
